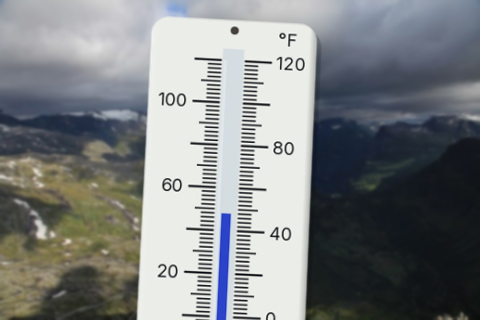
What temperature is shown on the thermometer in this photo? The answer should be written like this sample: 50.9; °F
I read 48; °F
